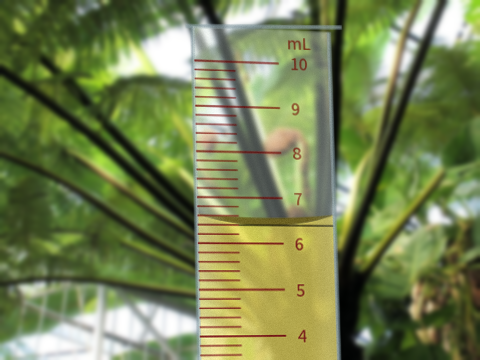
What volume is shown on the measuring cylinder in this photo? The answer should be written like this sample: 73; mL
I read 6.4; mL
